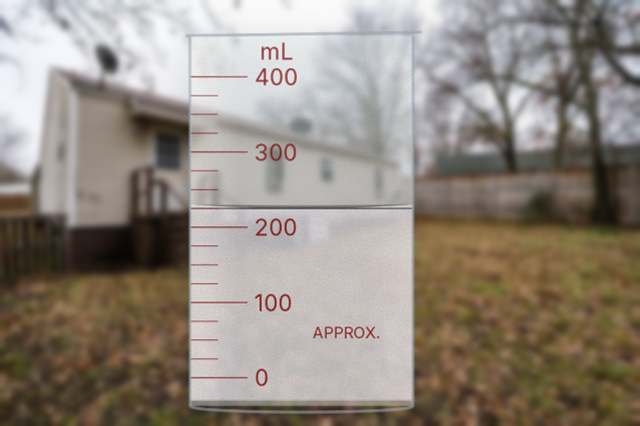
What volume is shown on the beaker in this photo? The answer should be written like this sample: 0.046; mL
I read 225; mL
